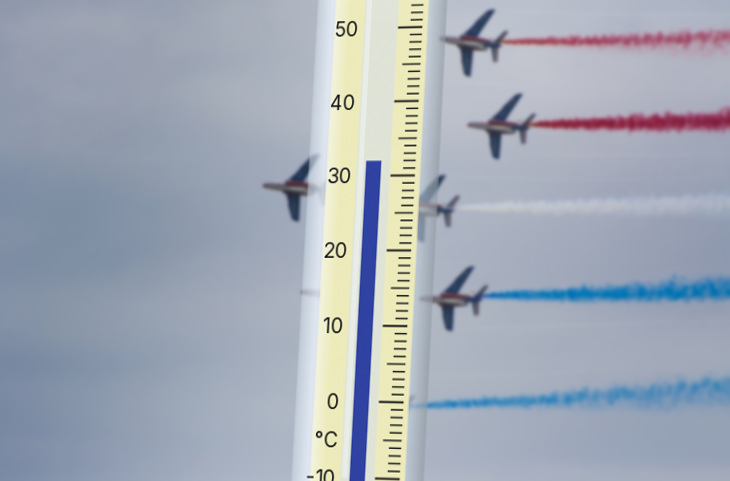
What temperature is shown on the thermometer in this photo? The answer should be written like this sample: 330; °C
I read 32; °C
